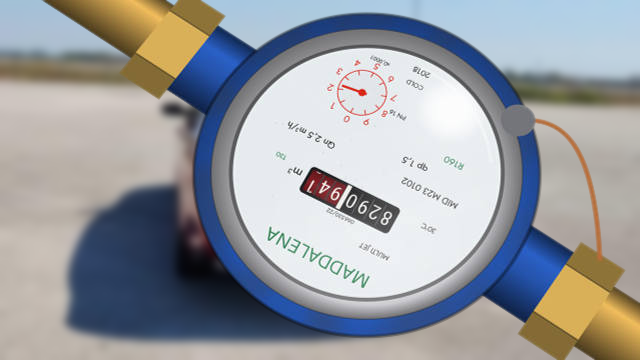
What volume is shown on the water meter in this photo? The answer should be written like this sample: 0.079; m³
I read 8290.9412; m³
